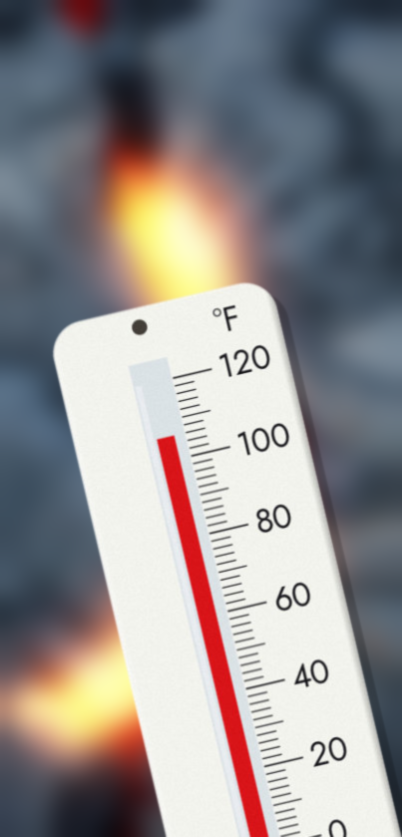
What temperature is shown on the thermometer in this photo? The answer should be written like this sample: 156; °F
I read 106; °F
